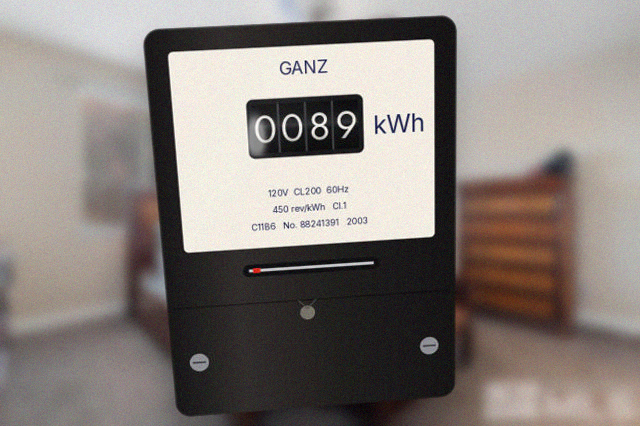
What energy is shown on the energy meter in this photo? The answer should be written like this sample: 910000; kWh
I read 89; kWh
